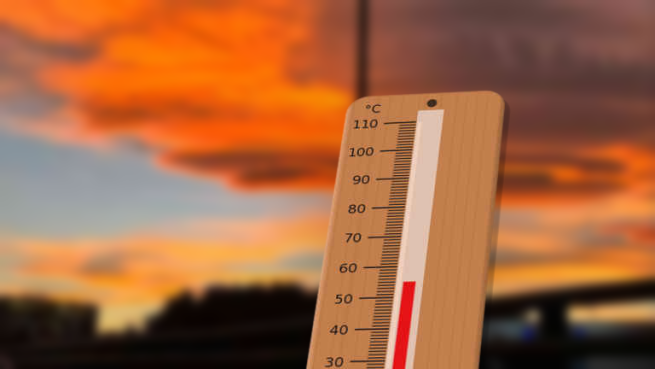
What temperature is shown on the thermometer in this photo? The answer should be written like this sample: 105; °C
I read 55; °C
